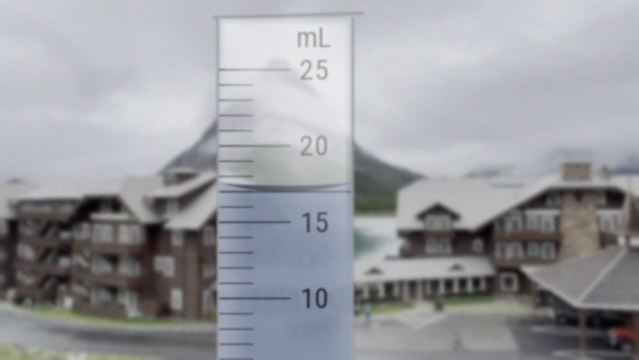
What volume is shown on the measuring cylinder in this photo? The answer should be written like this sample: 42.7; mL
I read 17; mL
